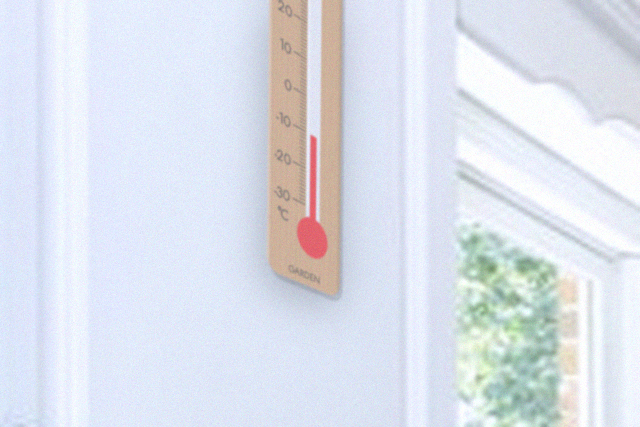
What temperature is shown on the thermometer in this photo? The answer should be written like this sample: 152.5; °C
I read -10; °C
